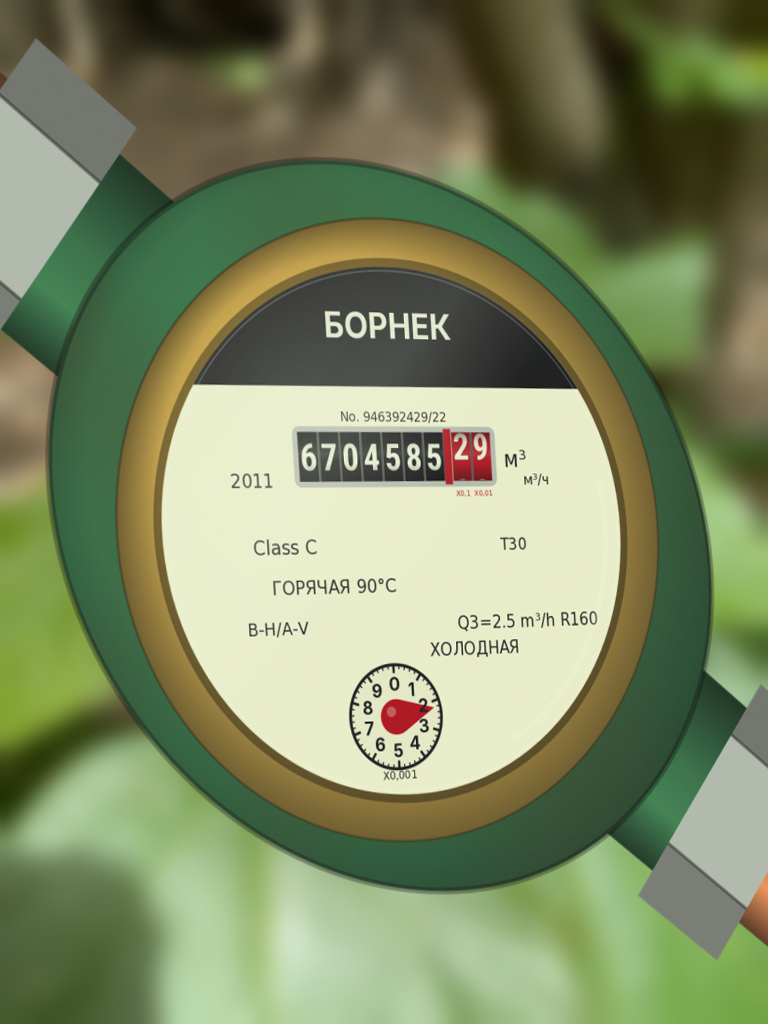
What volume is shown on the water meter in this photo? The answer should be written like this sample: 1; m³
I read 6704585.292; m³
